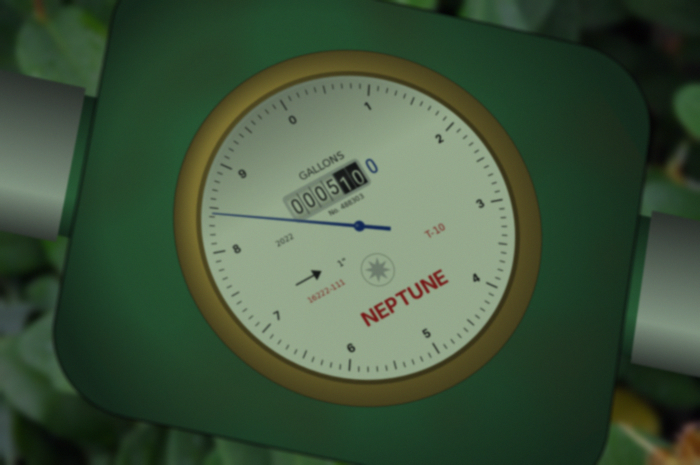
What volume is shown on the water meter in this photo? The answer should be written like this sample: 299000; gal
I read 5098.4; gal
